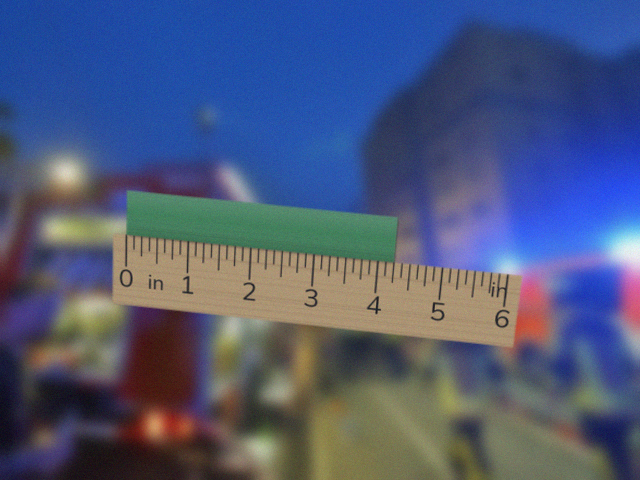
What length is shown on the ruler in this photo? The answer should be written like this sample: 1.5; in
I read 4.25; in
